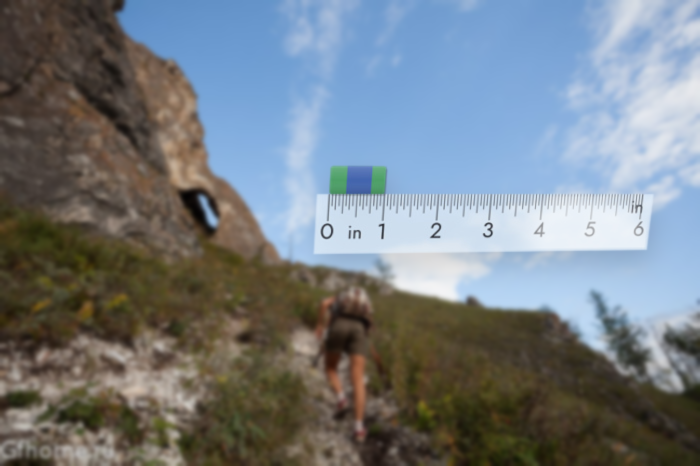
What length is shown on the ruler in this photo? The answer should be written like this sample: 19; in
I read 1; in
